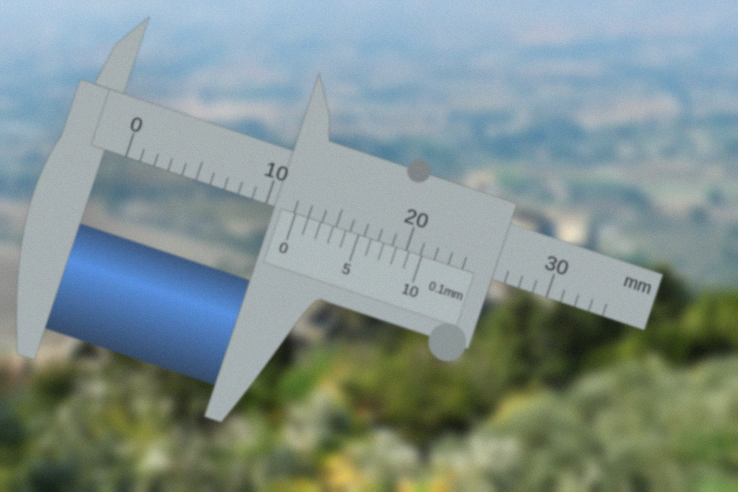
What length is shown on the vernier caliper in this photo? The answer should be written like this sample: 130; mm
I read 12.1; mm
